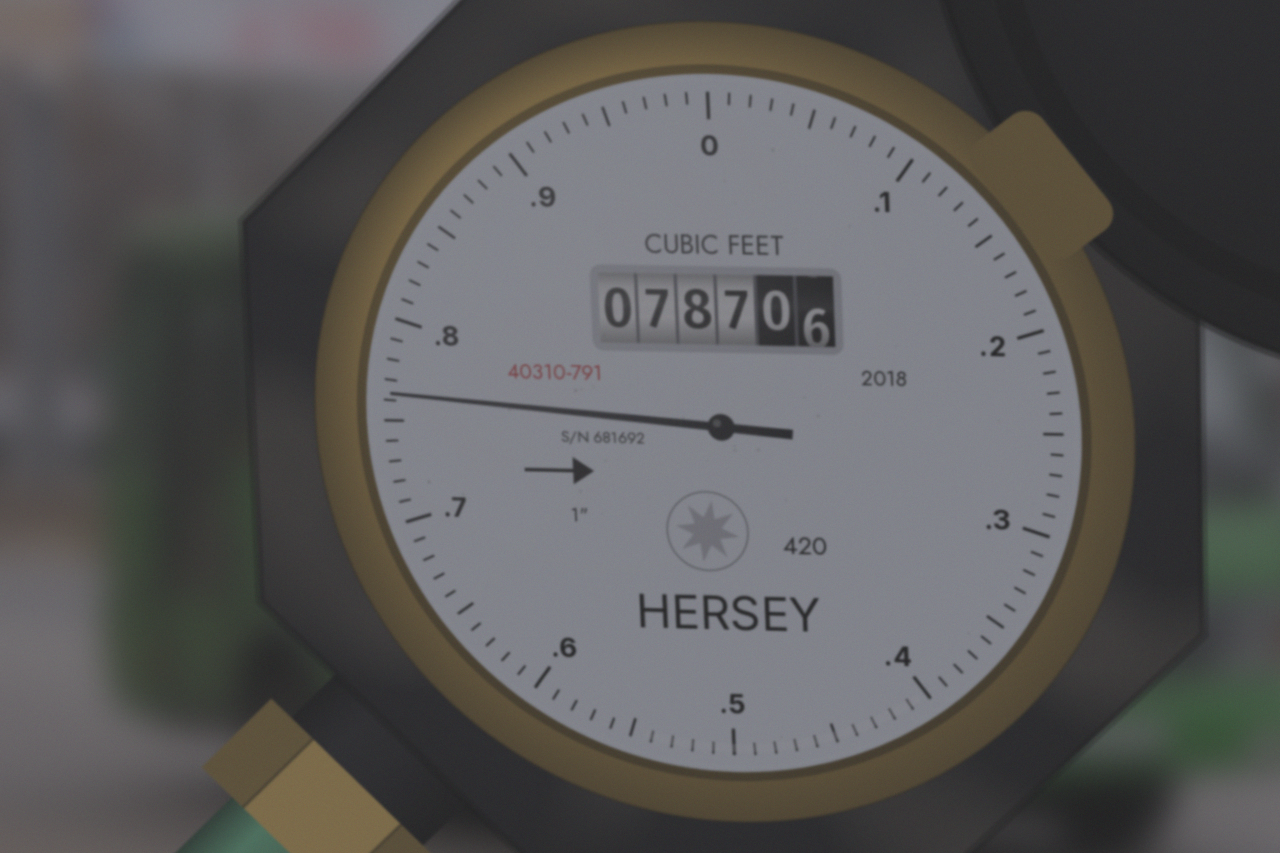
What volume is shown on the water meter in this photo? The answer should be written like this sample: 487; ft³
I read 78705.76; ft³
